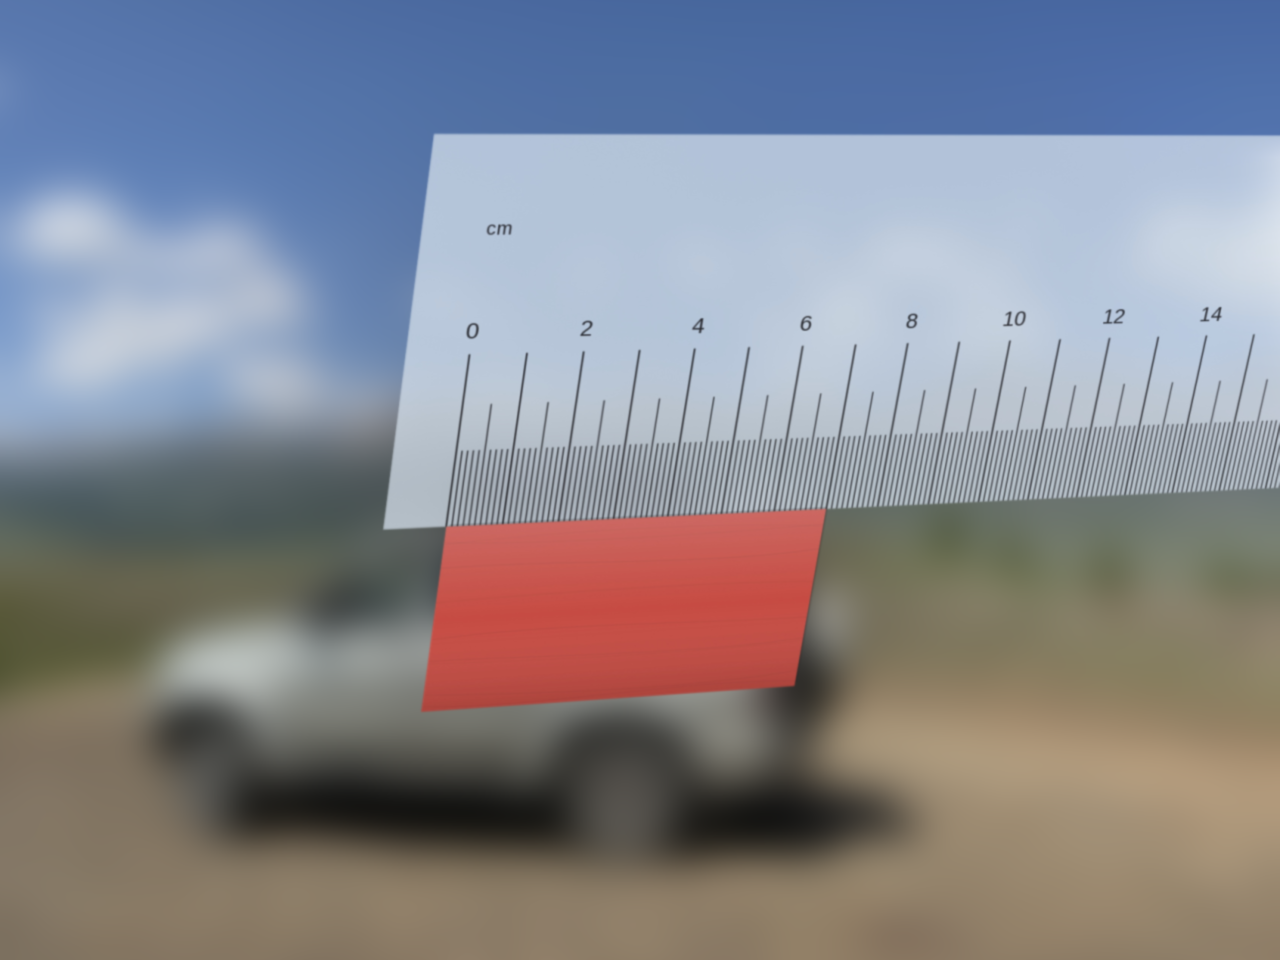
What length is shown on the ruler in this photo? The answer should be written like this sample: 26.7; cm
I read 7; cm
